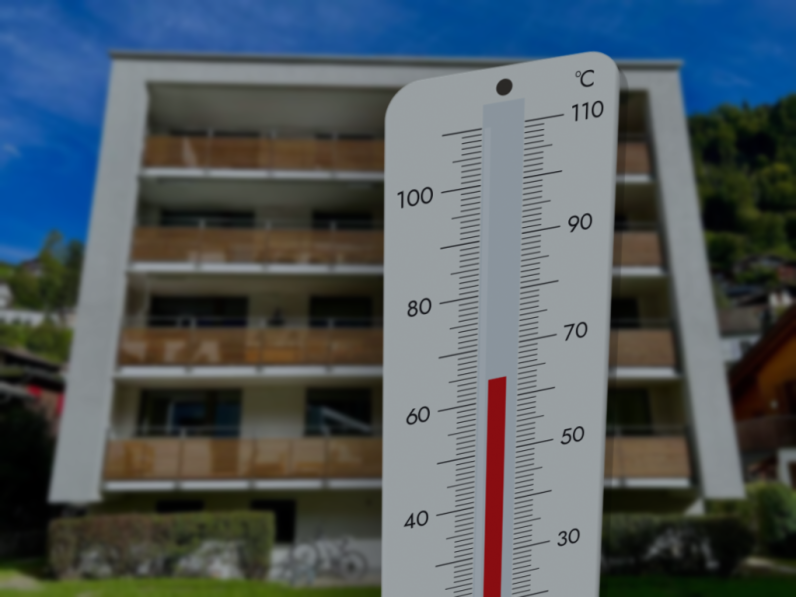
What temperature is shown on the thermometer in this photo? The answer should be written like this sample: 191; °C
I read 64; °C
